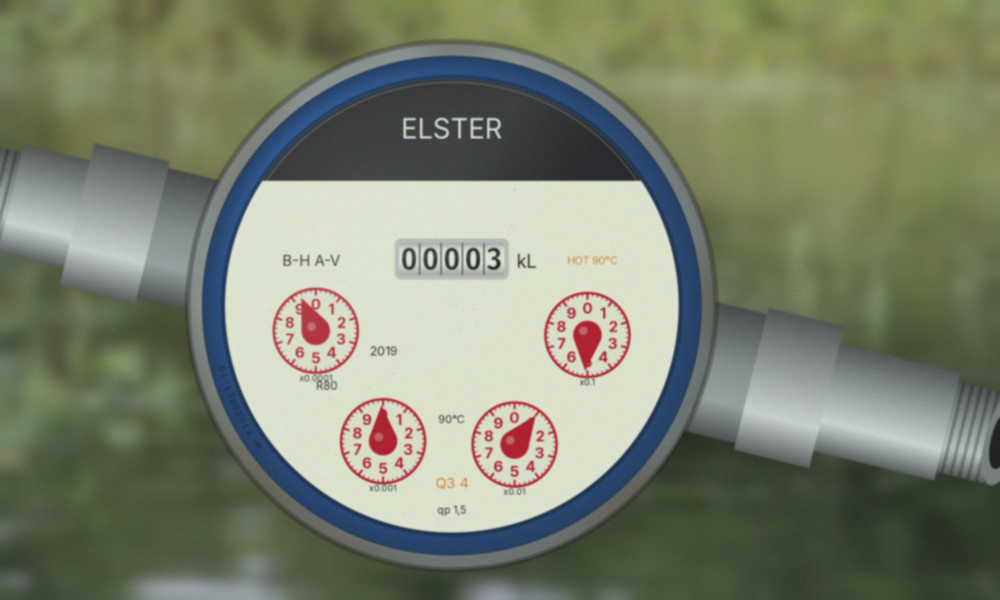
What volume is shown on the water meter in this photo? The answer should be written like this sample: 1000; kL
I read 3.5099; kL
